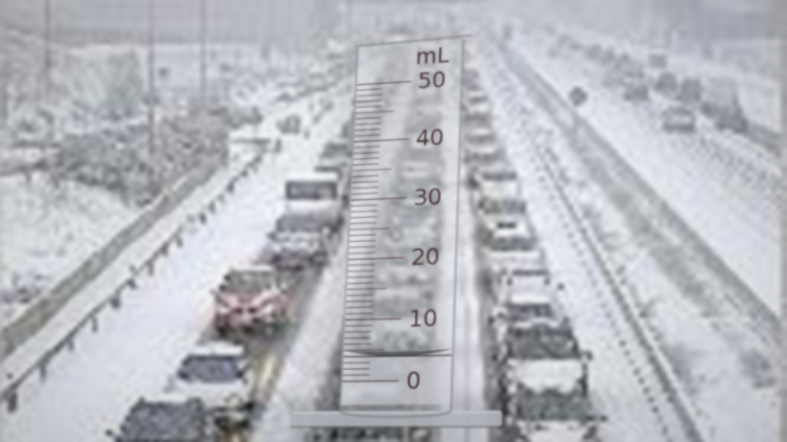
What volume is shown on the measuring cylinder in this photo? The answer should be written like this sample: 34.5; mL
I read 4; mL
